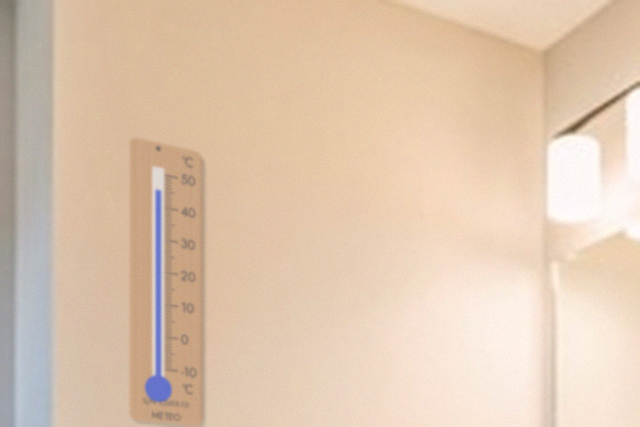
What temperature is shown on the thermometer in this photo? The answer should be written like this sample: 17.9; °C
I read 45; °C
